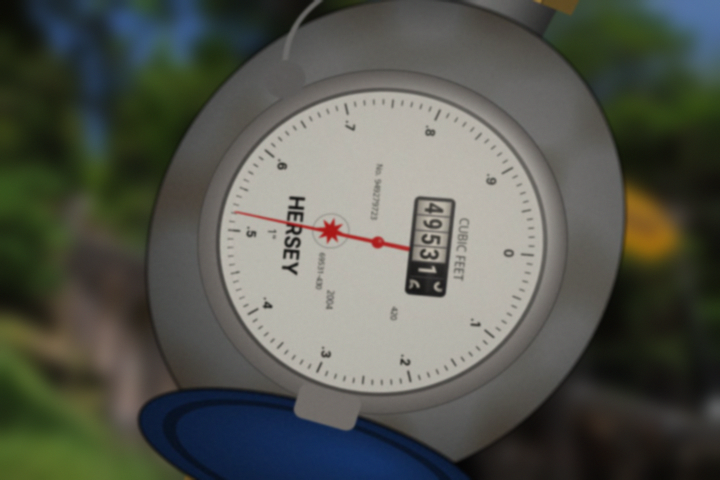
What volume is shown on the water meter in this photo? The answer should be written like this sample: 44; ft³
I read 495315.52; ft³
